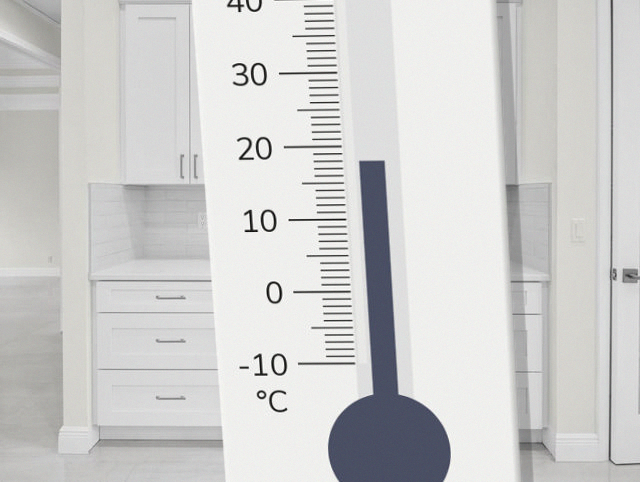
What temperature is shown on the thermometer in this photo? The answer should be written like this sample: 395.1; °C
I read 18; °C
